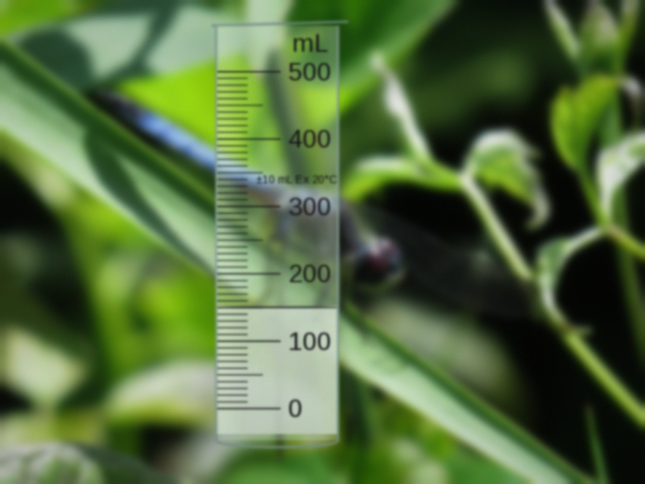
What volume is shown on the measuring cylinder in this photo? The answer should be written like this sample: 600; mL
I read 150; mL
